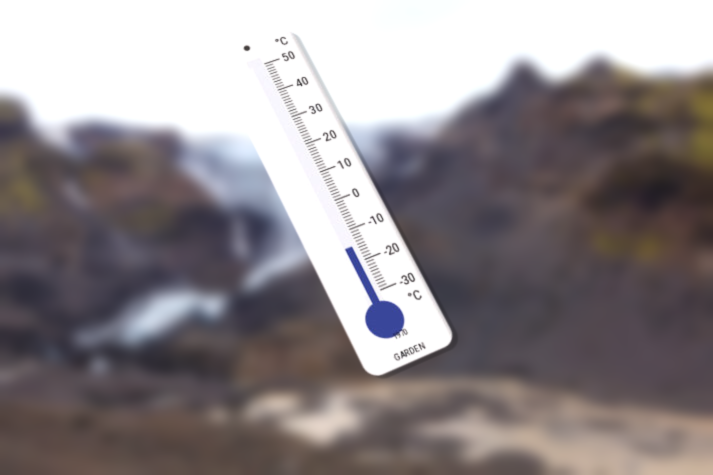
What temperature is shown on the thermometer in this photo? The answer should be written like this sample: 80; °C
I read -15; °C
